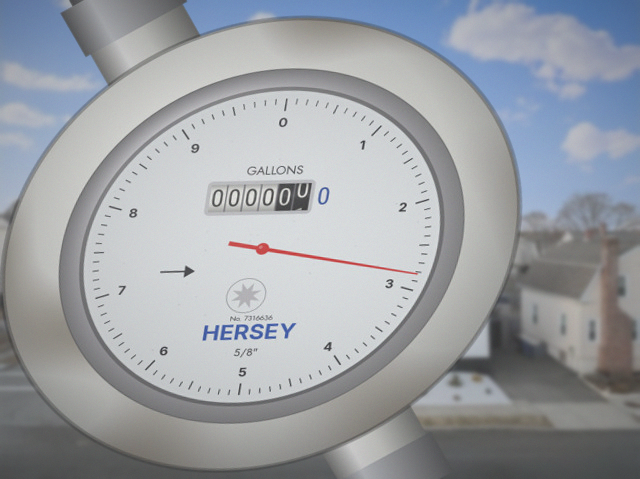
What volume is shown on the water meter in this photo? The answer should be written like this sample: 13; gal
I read 2.8; gal
